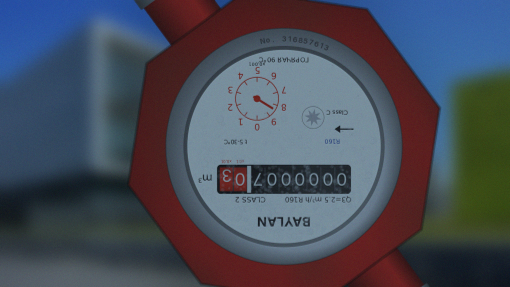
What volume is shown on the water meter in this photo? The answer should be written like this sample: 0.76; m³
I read 7.028; m³
